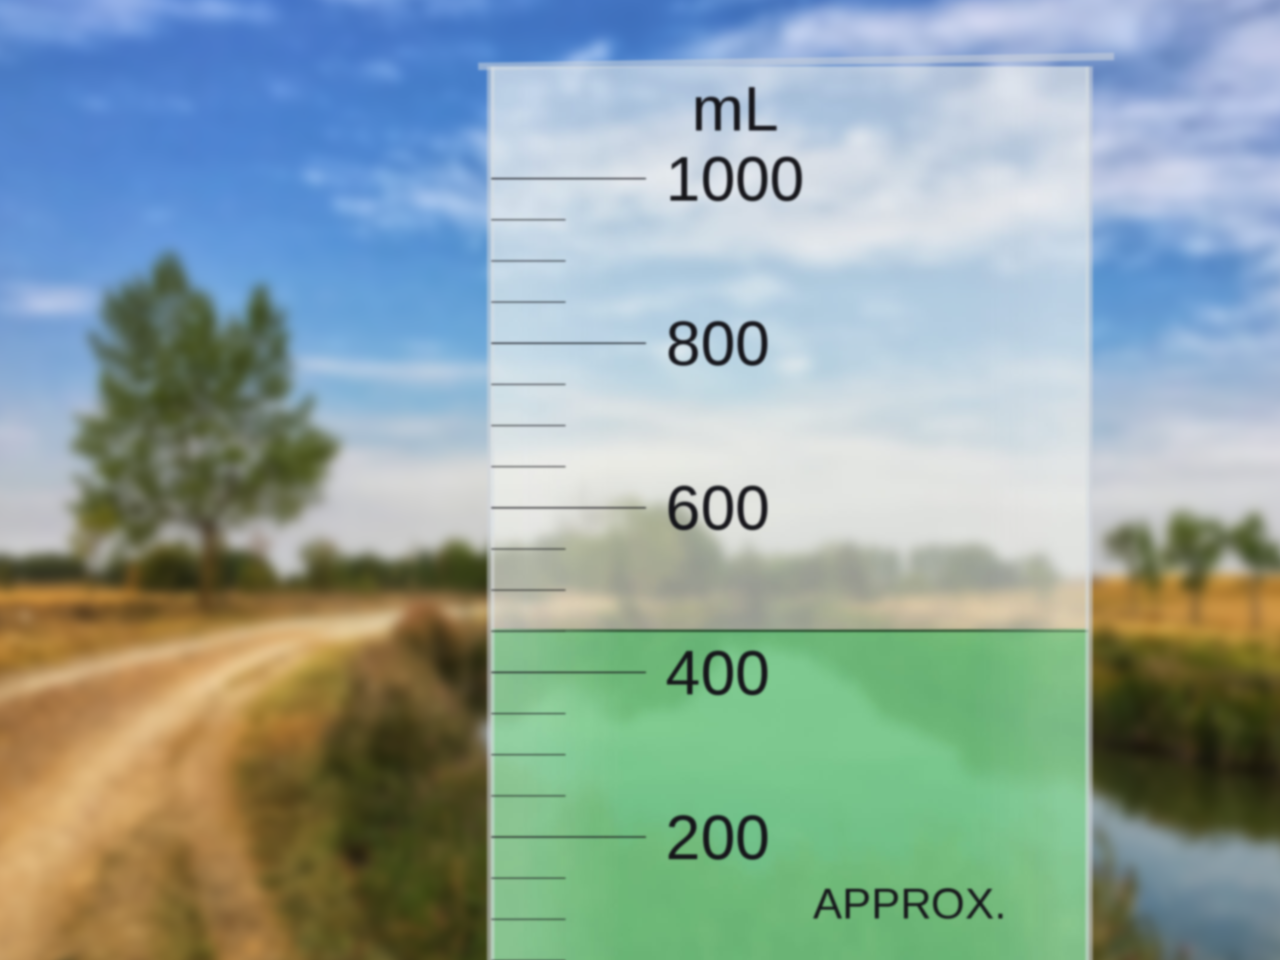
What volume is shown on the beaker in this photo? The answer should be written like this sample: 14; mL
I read 450; mL
